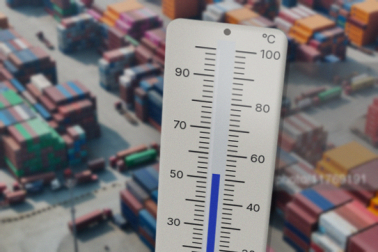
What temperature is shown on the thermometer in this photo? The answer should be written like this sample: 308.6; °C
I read 52; °C
